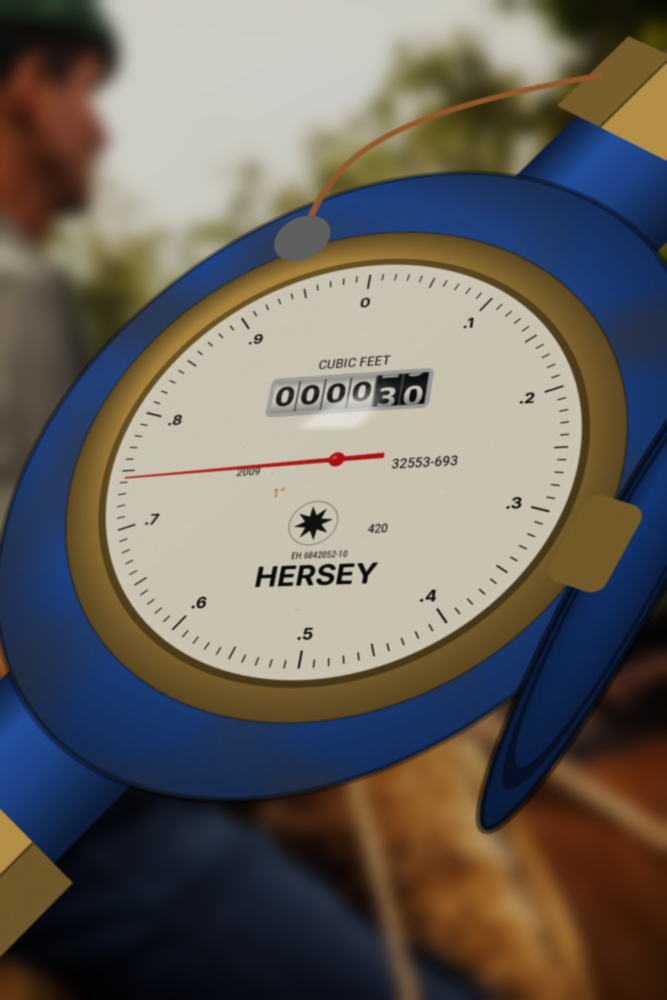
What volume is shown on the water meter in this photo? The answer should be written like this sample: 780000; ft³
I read 29.74; ft³
